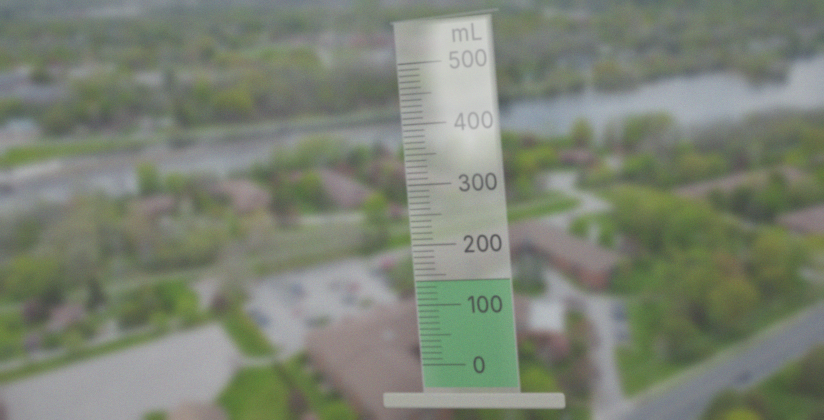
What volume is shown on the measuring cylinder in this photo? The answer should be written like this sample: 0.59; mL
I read 140; mL
